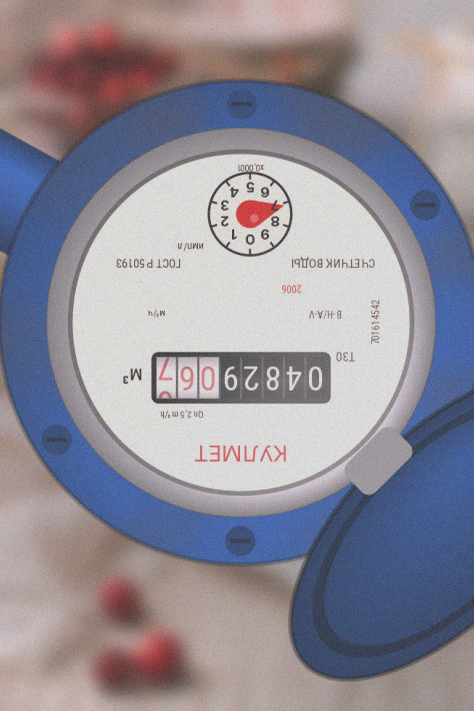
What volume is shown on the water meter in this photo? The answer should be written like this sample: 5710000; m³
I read 4829.0667; m³
